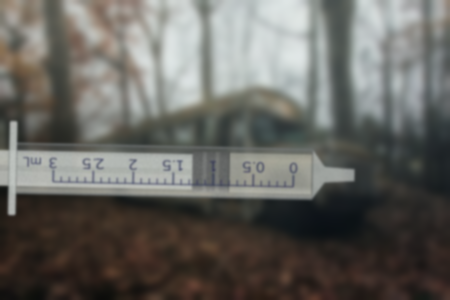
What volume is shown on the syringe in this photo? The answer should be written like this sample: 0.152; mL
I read 0.8; mL
